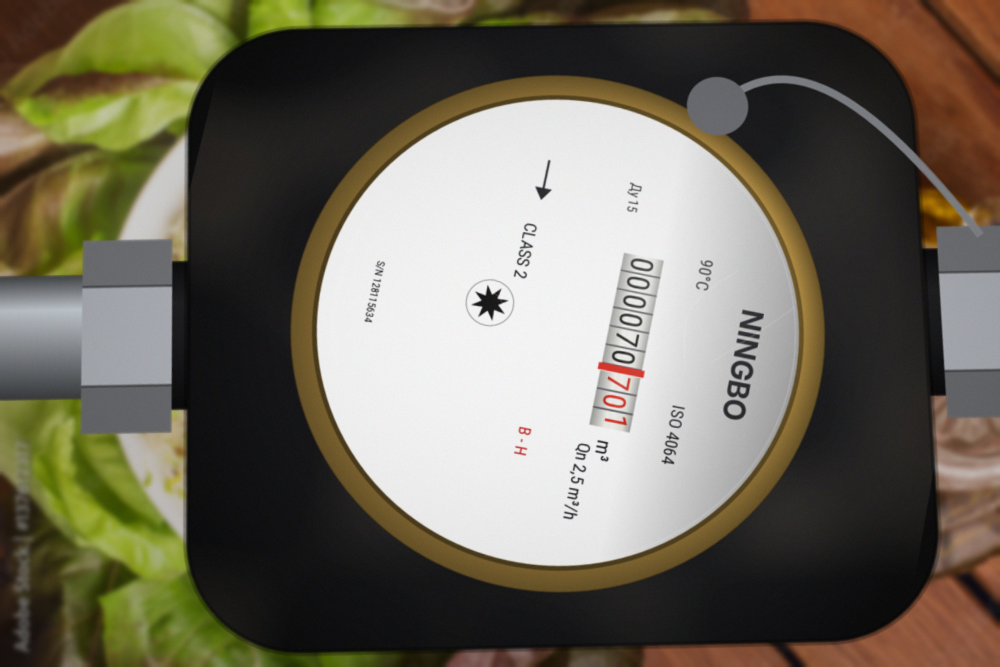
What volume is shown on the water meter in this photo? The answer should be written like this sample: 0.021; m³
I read 70.701; m³
